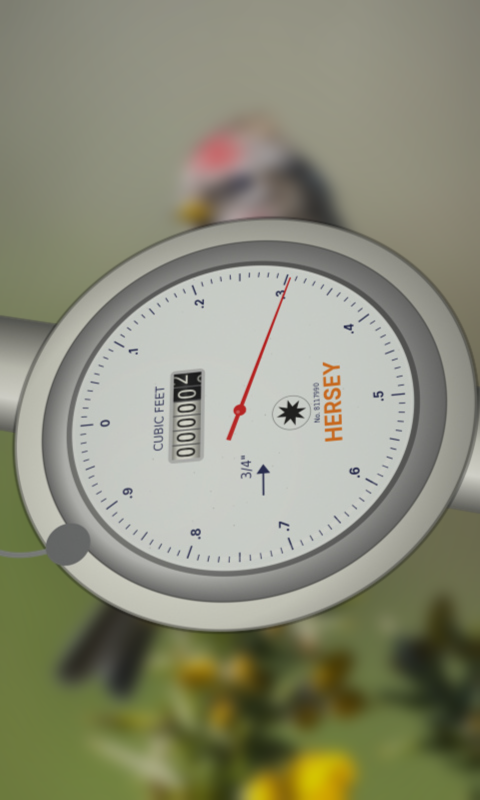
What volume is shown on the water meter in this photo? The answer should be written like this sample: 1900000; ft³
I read 2.30; ft³
